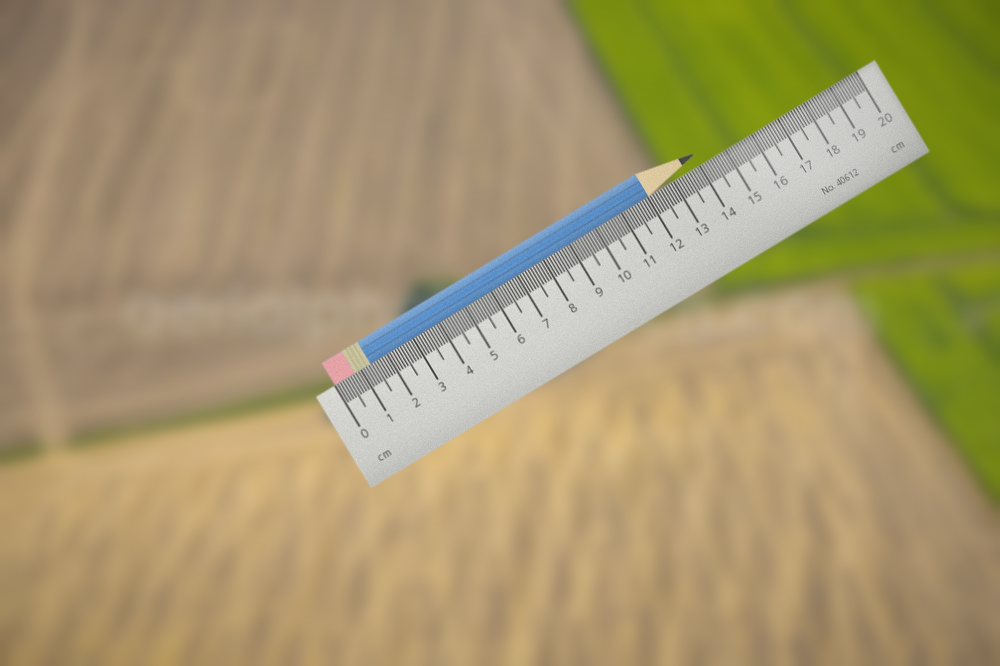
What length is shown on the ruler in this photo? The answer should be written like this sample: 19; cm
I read 14; cm
